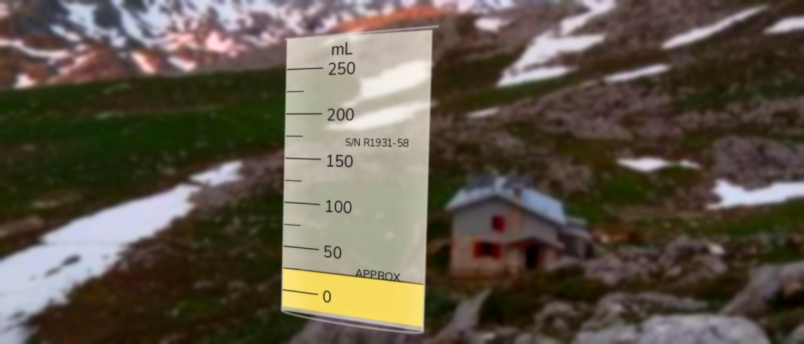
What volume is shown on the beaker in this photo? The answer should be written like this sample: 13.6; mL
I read 25; mL
